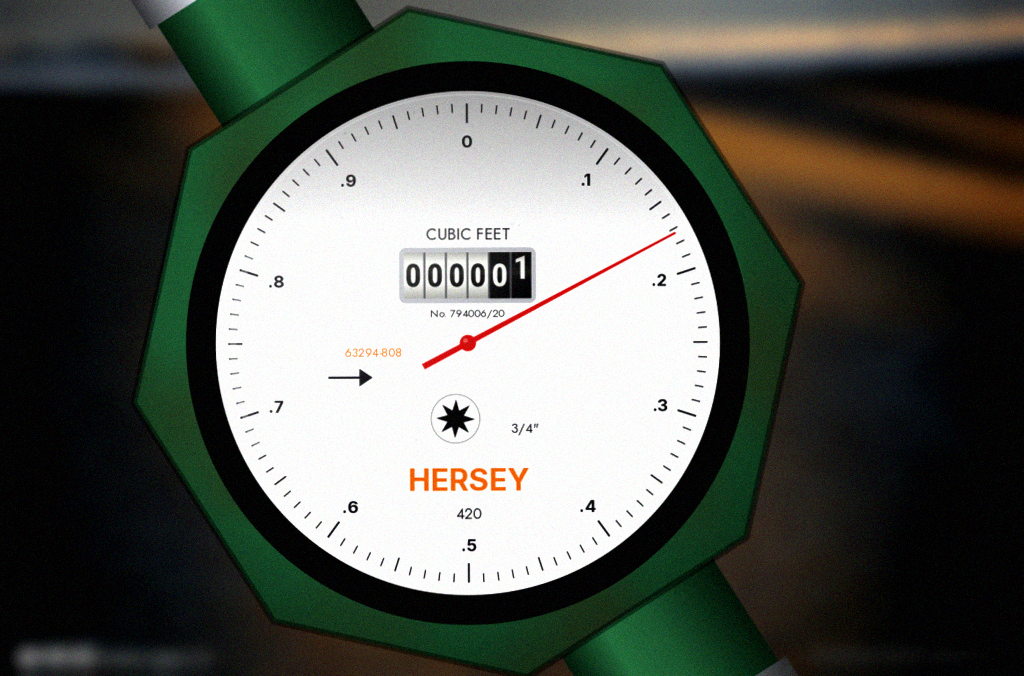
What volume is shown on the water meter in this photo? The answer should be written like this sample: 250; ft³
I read 1.17; ft³
